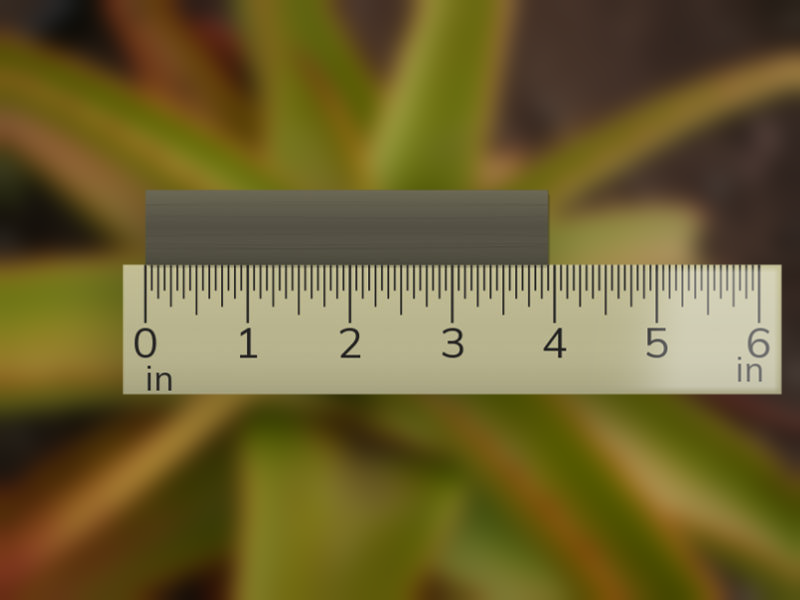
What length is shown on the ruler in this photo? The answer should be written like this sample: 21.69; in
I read 3.9375; in
